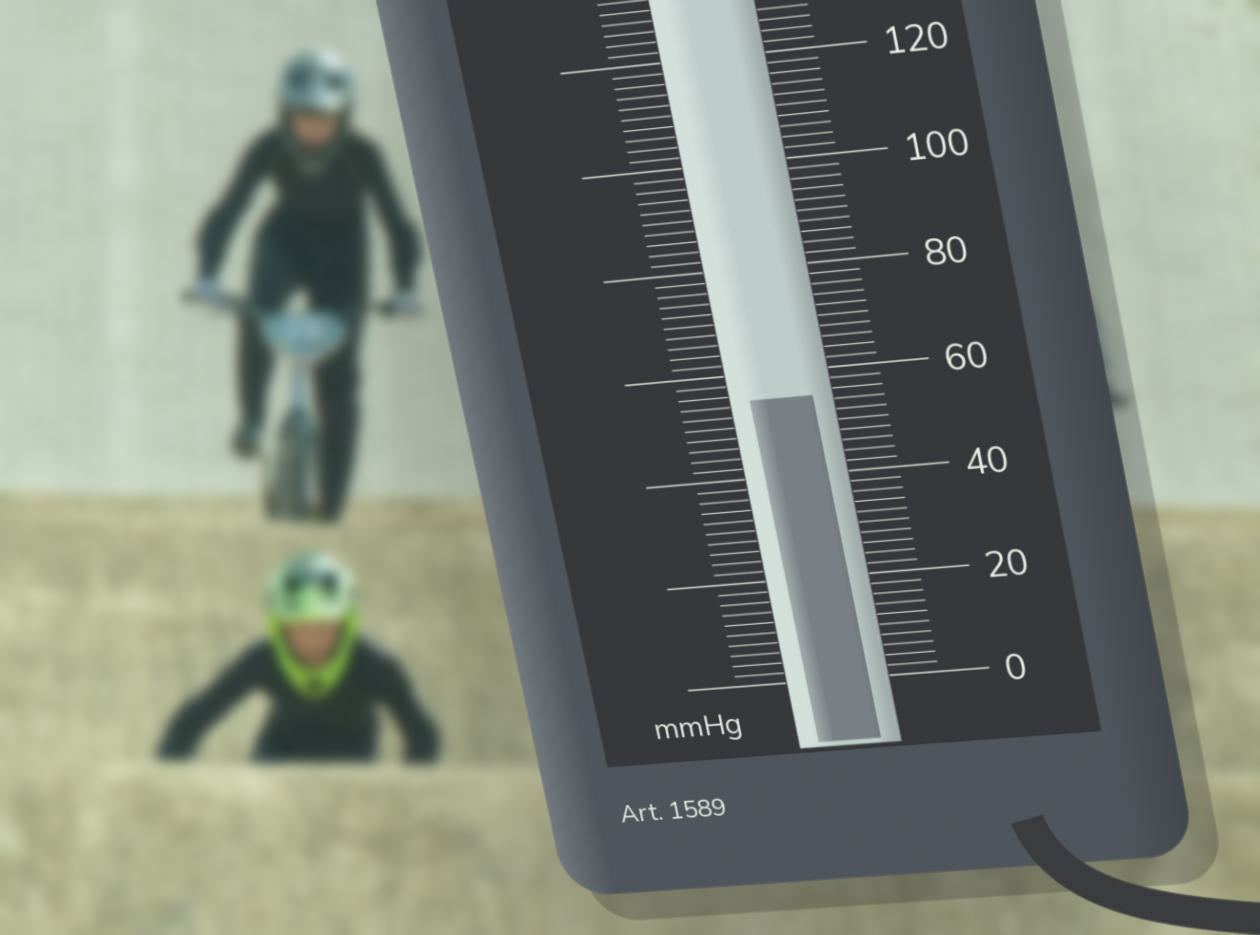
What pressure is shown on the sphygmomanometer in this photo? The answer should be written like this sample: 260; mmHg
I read 55; mmHg
